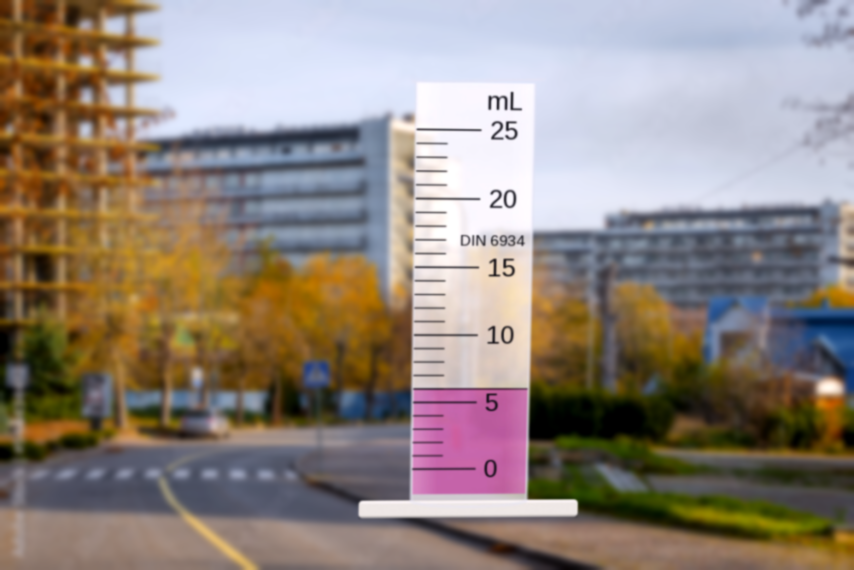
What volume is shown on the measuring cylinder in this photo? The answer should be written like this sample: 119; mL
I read 6; mL
